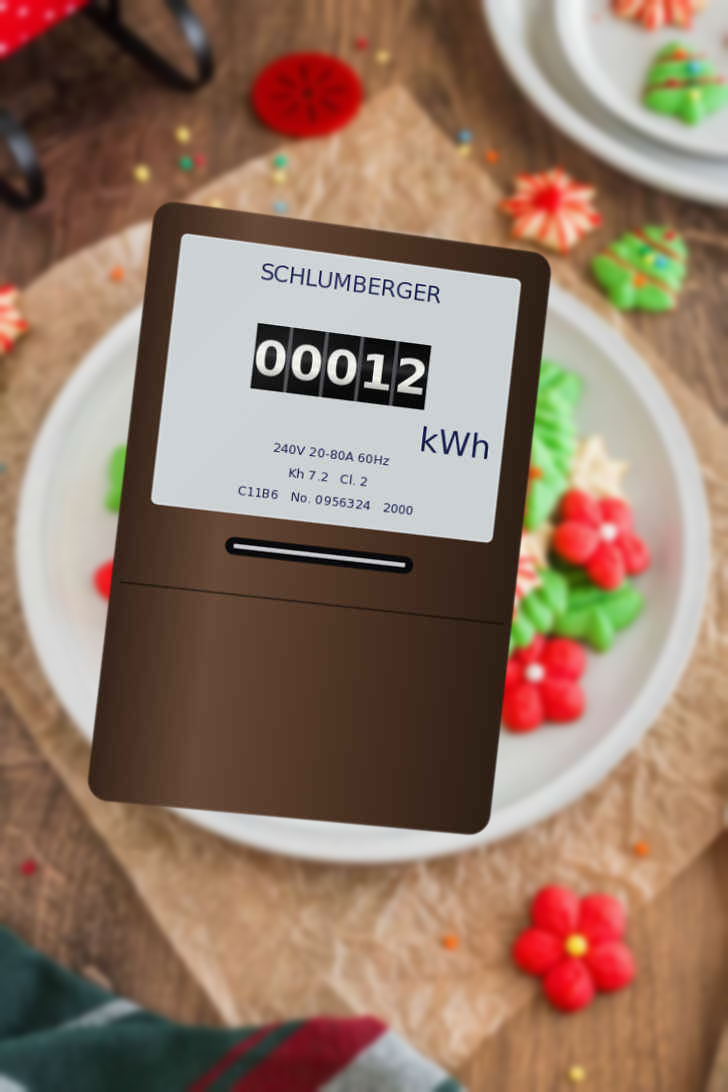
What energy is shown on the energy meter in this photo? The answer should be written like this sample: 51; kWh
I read 12; kWh
